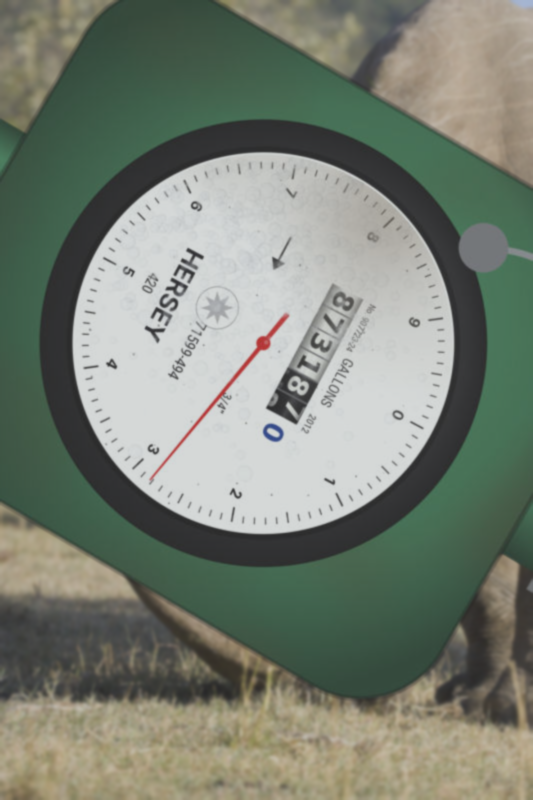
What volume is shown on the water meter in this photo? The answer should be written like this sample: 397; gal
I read 8731872.8; gal
